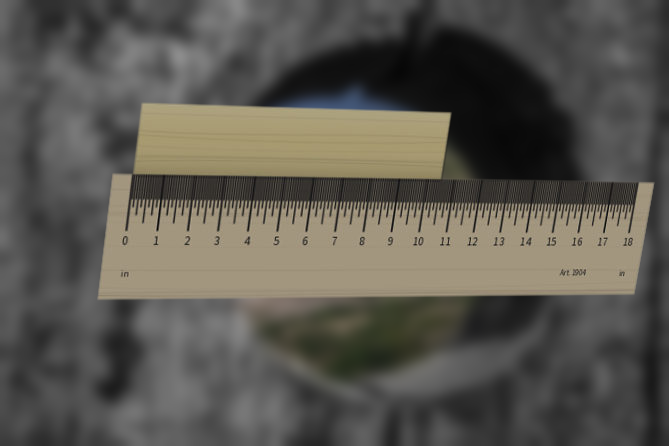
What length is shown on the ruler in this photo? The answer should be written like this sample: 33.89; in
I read 10.5; in
